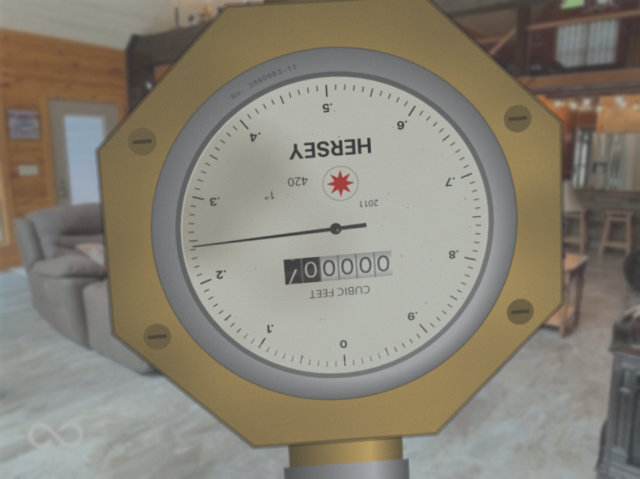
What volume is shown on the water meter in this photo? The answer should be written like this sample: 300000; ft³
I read 7.24; ft³
